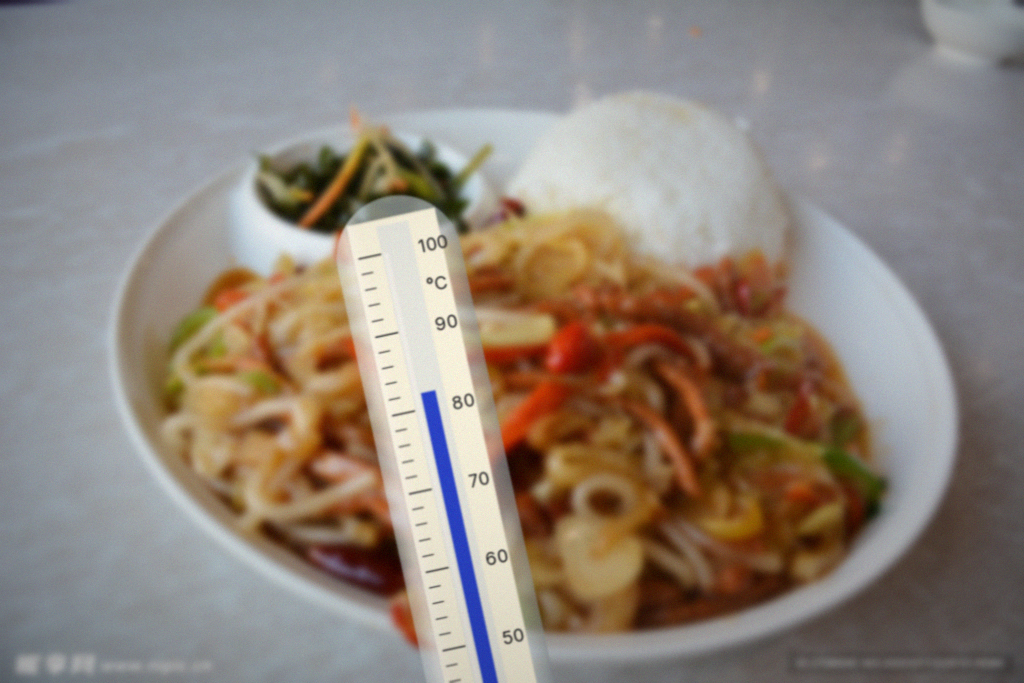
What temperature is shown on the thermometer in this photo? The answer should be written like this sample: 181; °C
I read 82; °C
